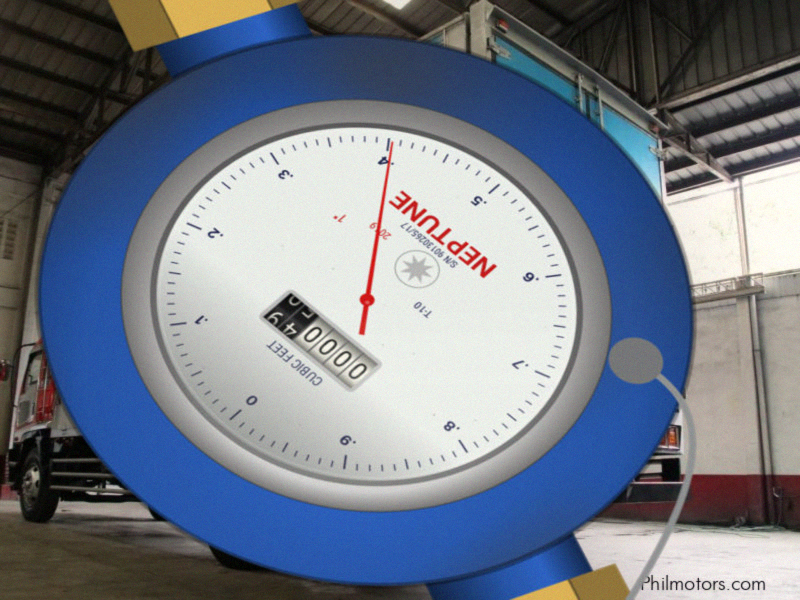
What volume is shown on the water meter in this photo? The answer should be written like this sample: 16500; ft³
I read 49.40; ft³
